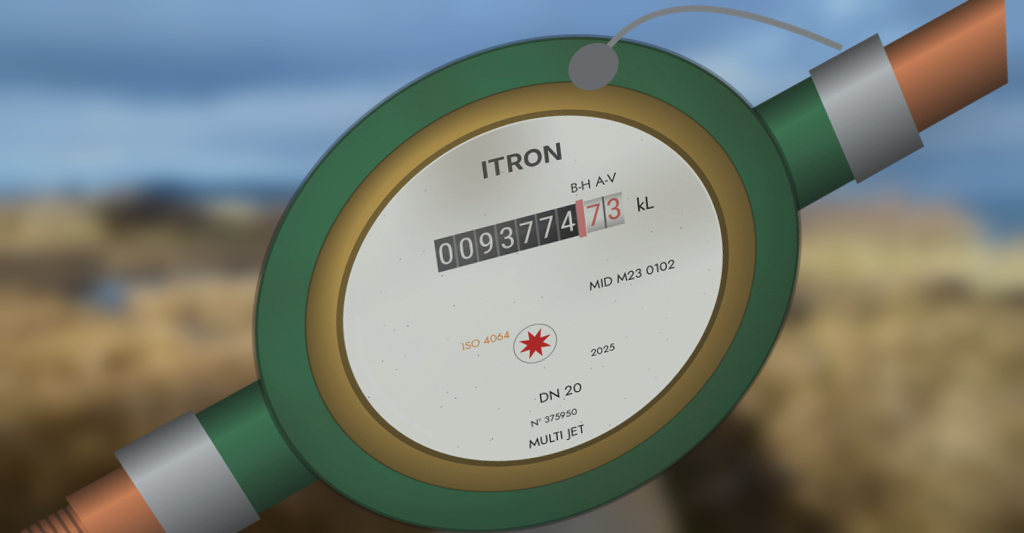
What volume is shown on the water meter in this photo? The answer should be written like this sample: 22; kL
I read 93774.73; kL
